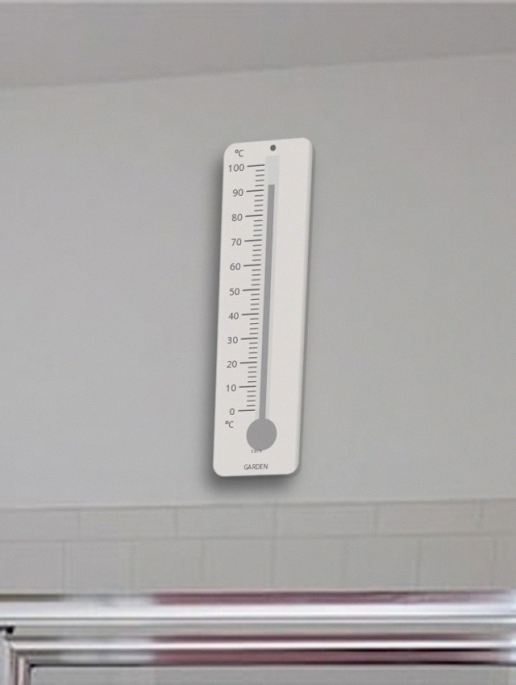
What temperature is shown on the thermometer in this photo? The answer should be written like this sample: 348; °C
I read 92; °C
